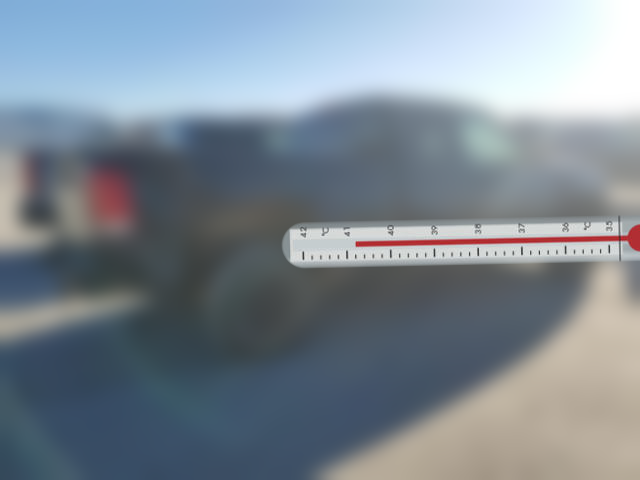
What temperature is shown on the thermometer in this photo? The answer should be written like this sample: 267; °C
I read 40.8; °C
